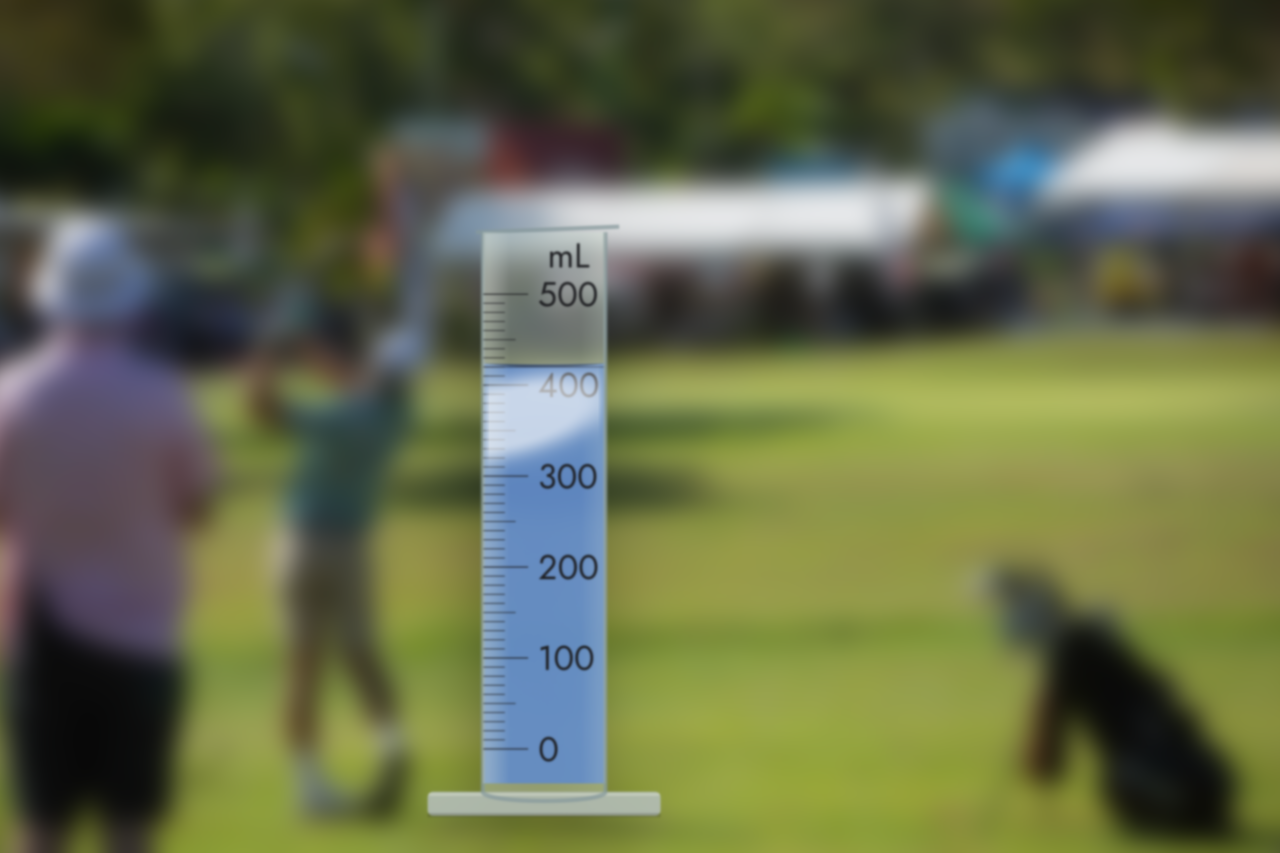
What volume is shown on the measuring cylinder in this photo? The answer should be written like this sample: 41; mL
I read 420; mL
